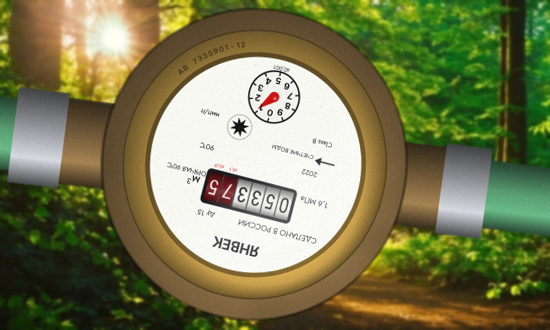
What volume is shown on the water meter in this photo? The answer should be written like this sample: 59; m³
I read 533.751; m³
